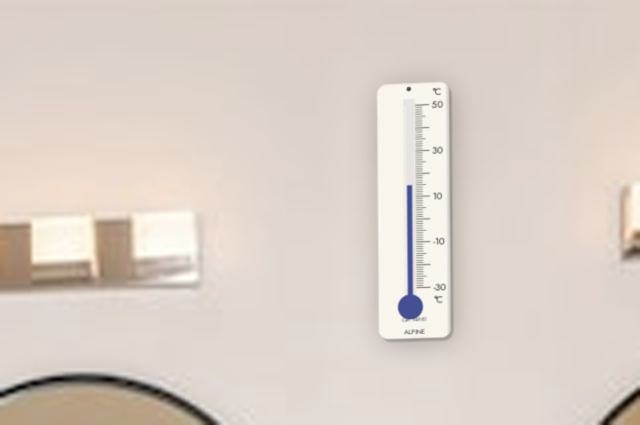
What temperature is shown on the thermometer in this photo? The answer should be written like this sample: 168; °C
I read 15; °C
